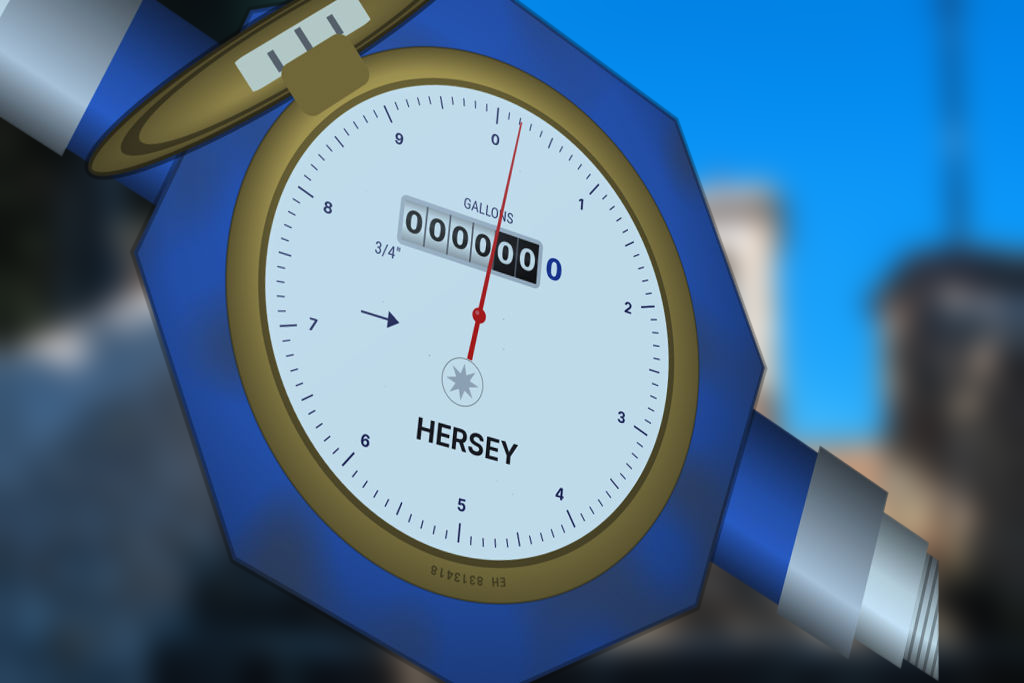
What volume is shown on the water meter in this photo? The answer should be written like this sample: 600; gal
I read 0.2; gal
